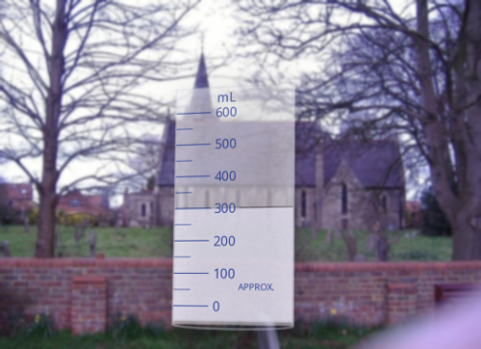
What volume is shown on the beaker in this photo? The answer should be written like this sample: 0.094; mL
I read 300; mL
